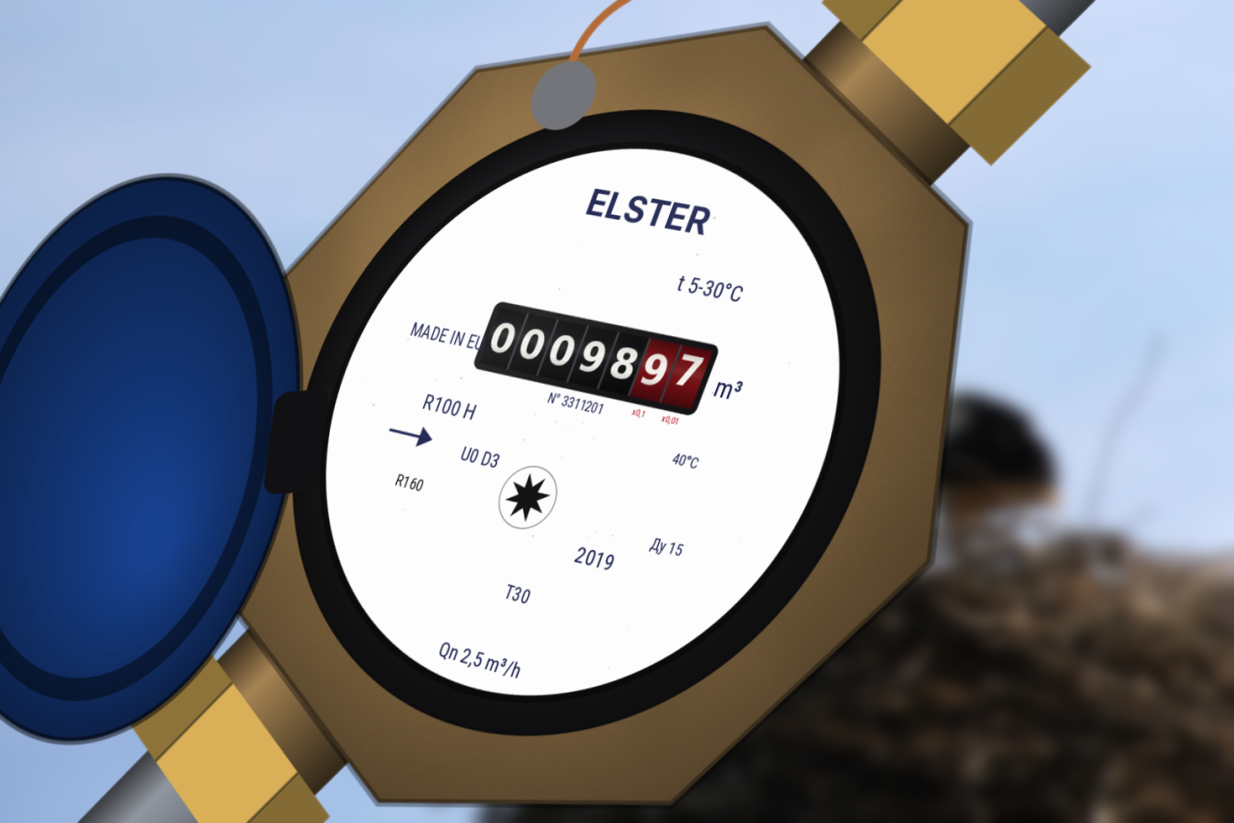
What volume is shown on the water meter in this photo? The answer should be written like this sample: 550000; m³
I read 98.97; m³
